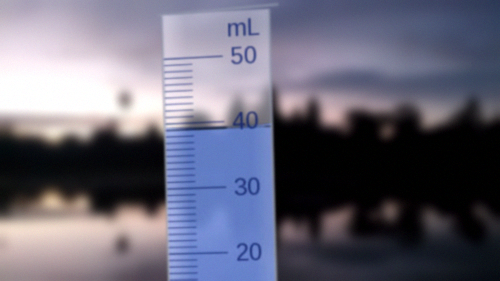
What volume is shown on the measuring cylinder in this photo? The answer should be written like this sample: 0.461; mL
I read 39; mL
